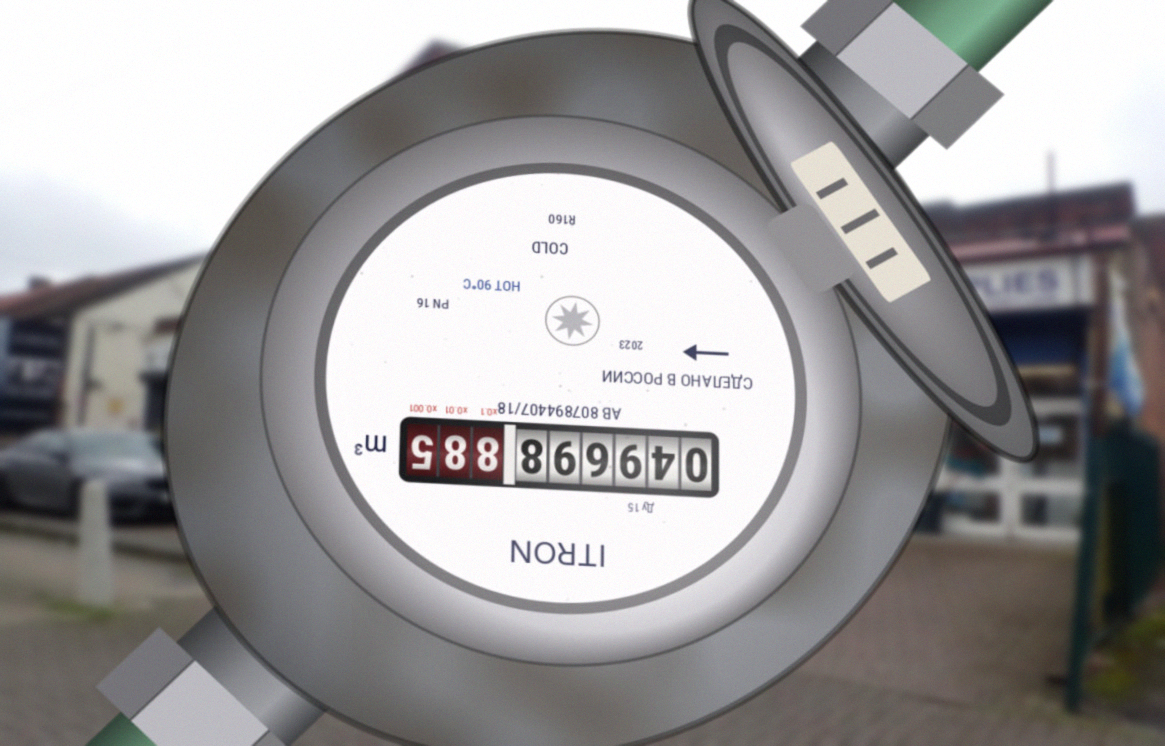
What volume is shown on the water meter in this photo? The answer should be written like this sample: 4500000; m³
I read 49698.885; m³
